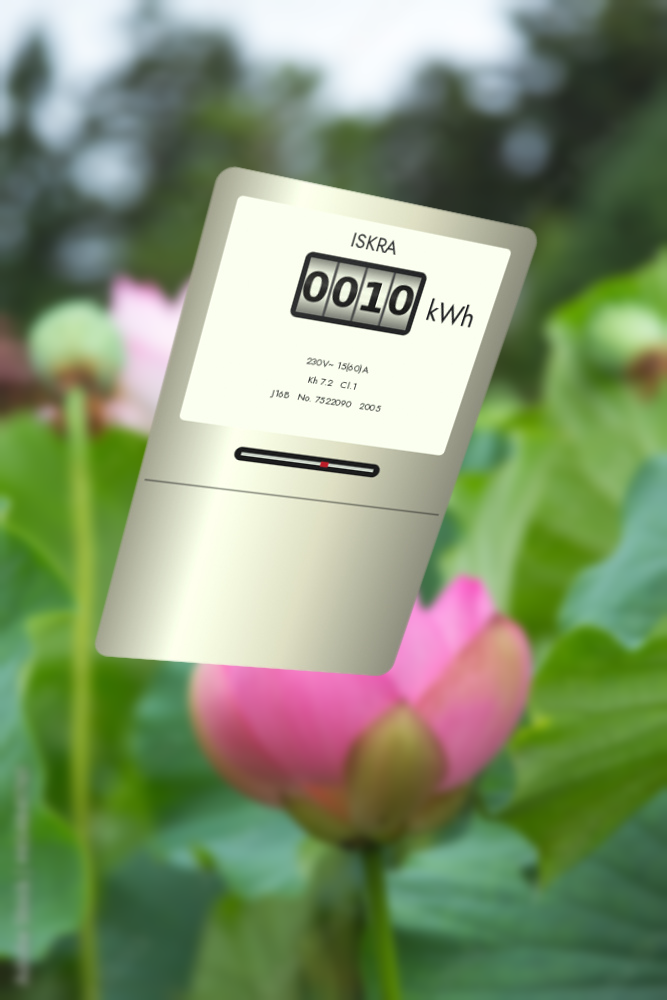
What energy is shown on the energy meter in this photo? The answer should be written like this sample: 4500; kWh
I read 10; kWh
